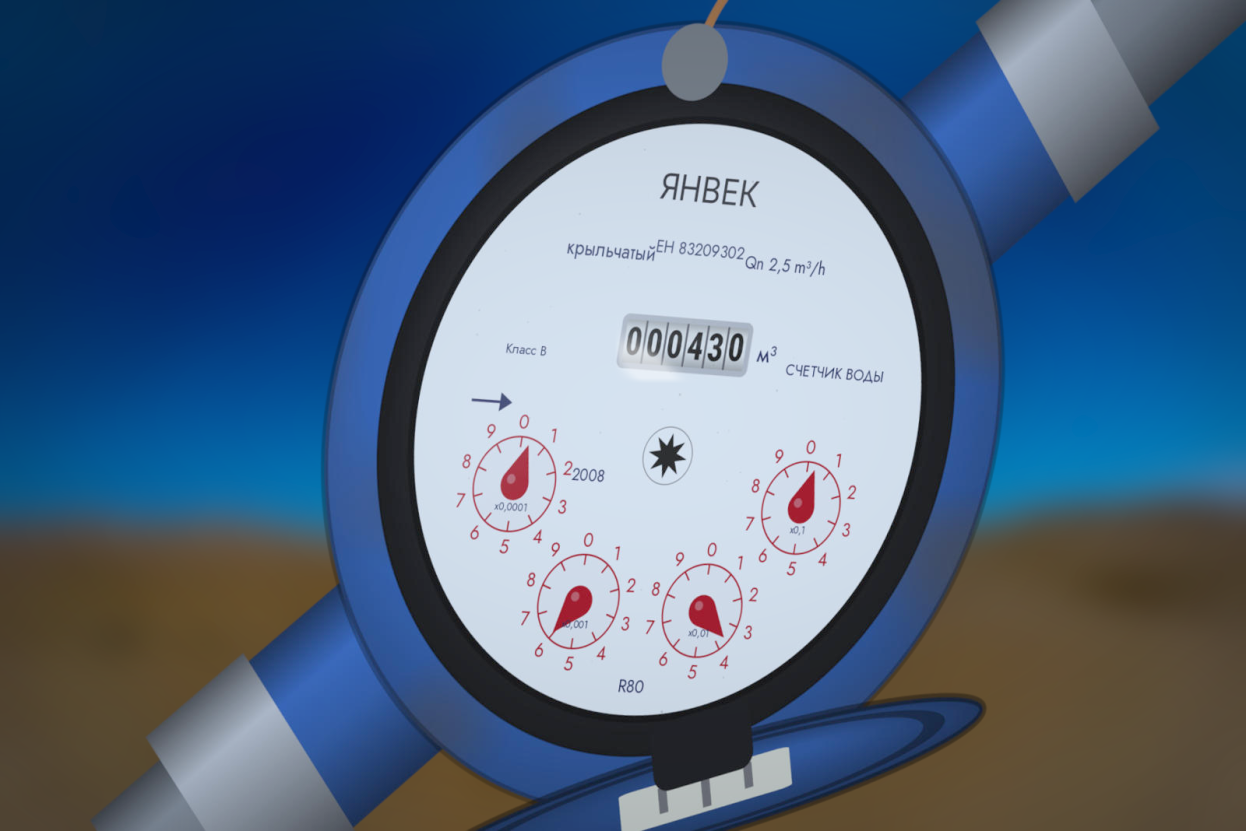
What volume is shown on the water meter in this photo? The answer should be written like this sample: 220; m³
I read 430.0360; m³
